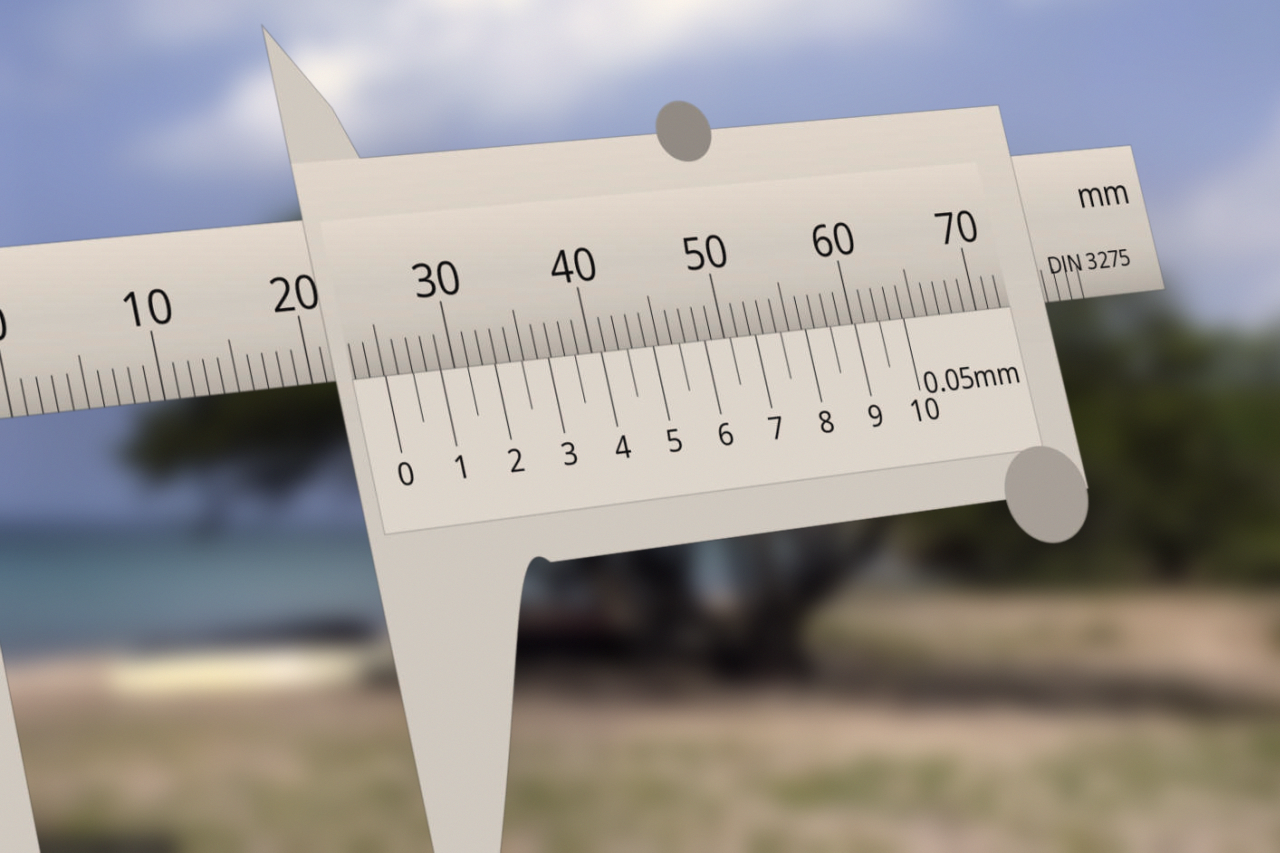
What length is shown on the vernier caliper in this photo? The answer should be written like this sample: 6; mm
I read 25.1; mm
